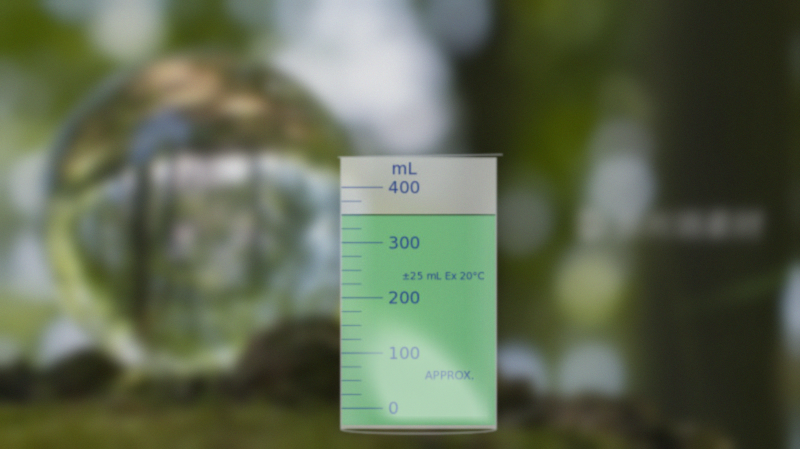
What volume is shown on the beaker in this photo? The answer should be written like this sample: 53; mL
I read 350; mL
